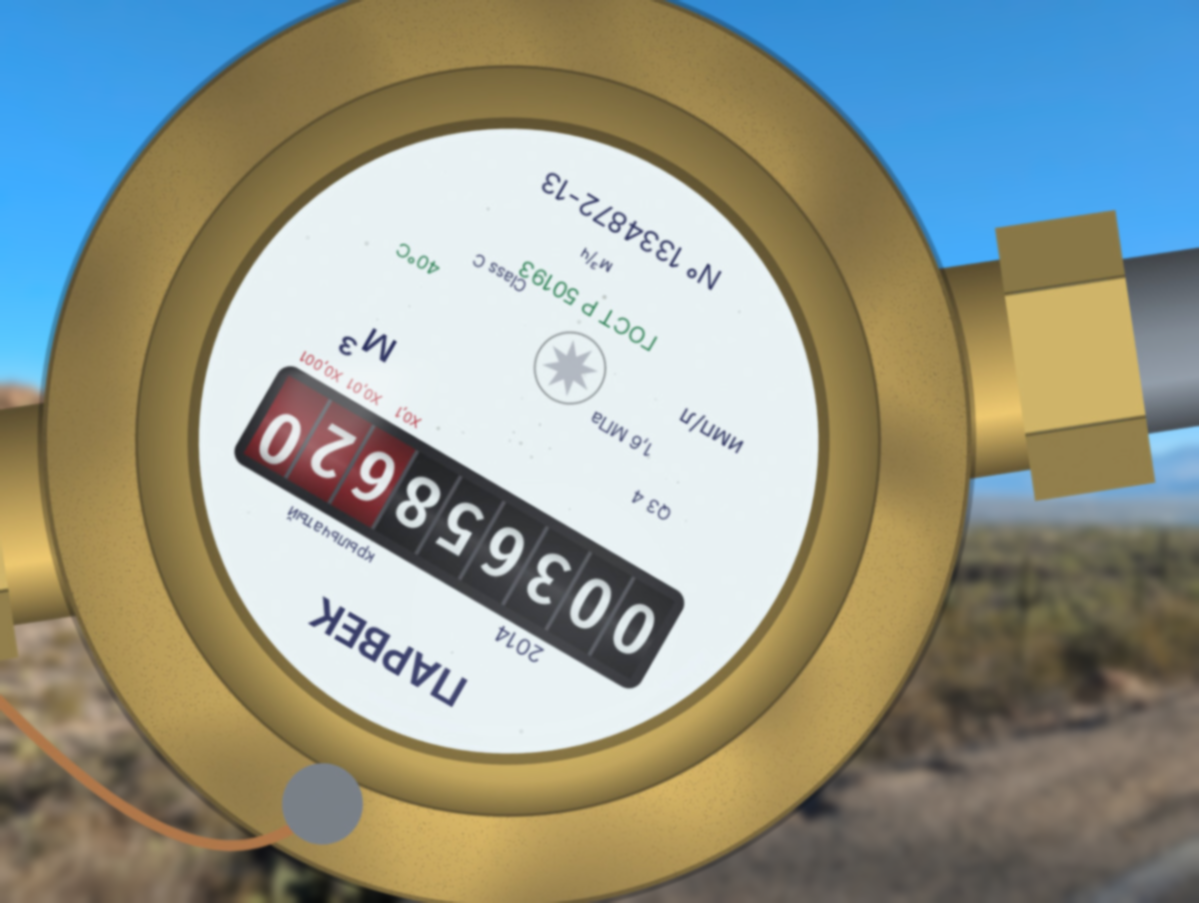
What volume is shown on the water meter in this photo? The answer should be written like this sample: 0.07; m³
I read 3658.620; m³
